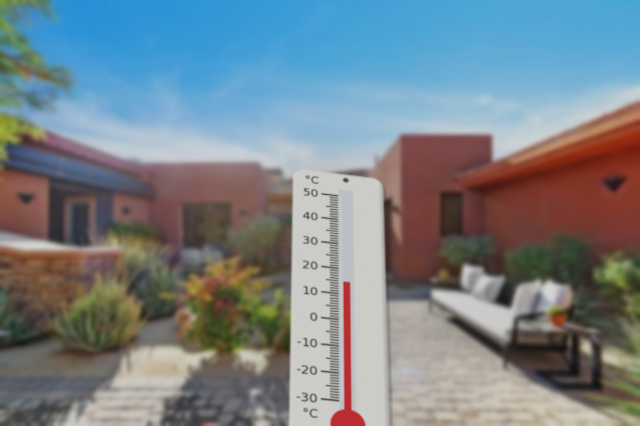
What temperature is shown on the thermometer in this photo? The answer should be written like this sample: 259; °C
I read 15; °C
